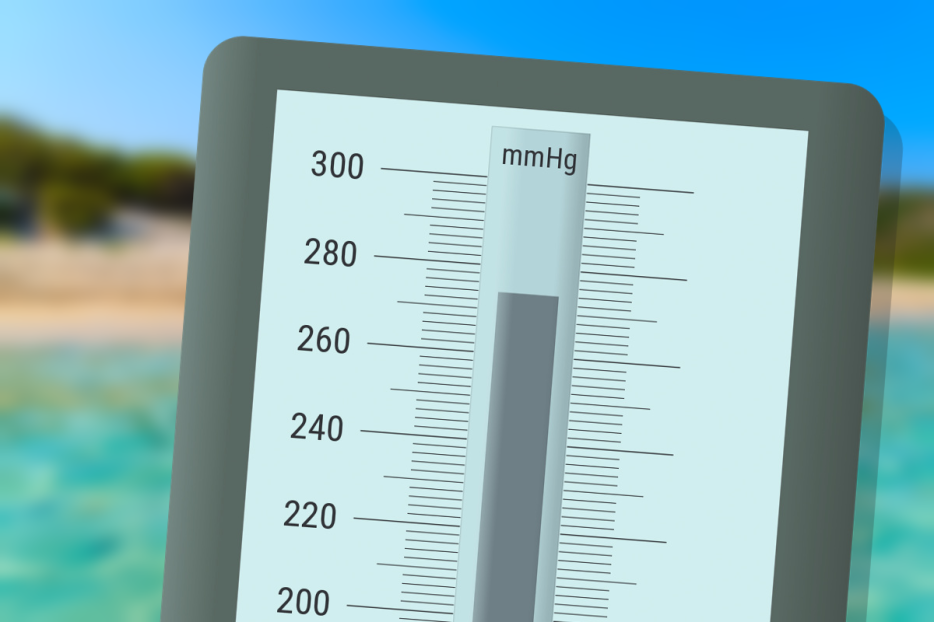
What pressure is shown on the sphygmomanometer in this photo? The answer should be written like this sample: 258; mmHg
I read 274; mmHg
